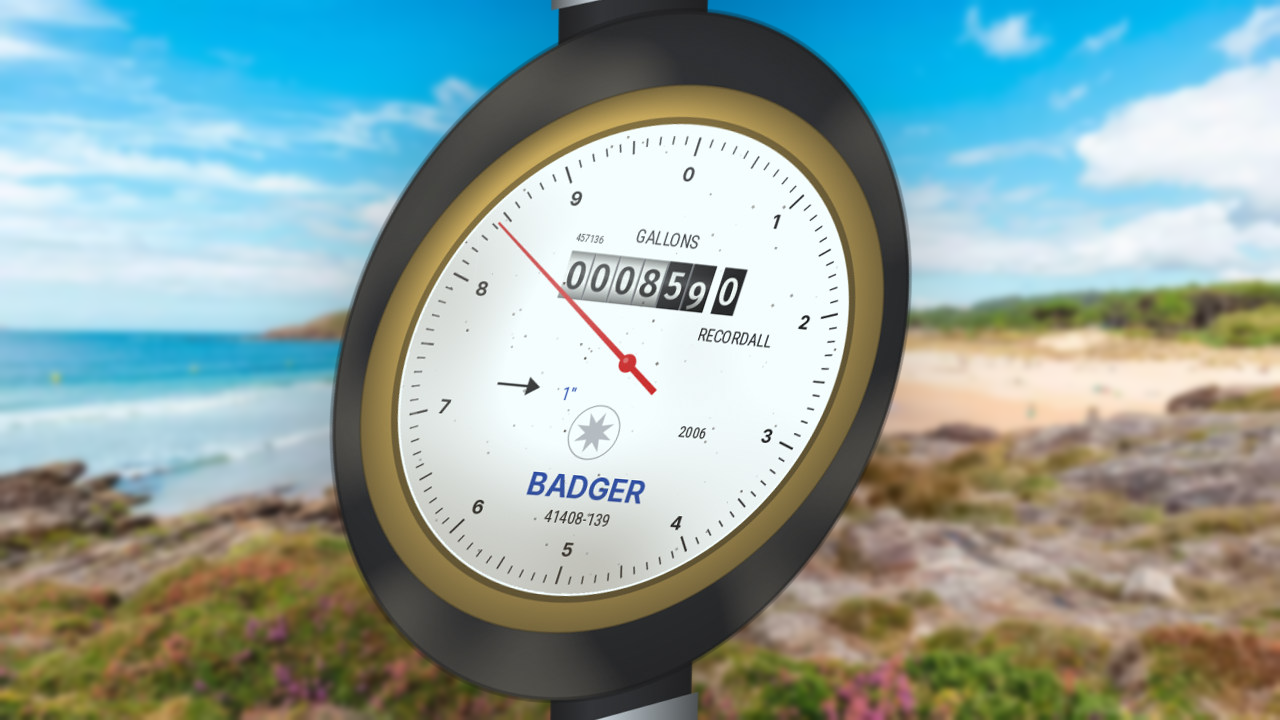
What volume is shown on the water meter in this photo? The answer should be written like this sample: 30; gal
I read 8588.4; gal
